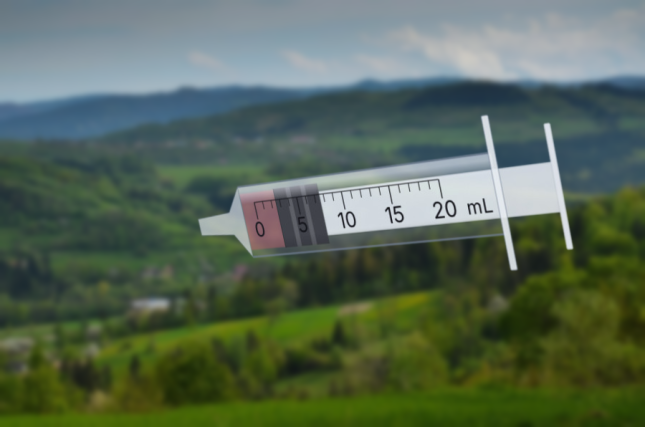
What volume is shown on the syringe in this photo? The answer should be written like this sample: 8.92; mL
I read 2.5; mL
